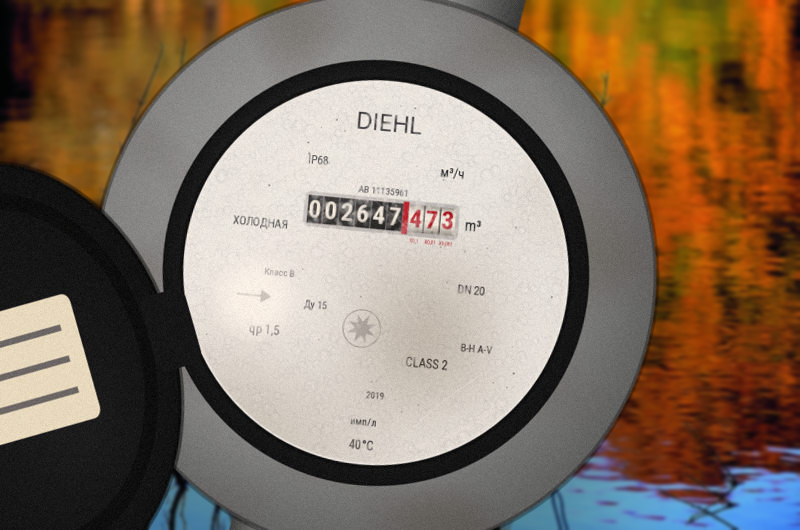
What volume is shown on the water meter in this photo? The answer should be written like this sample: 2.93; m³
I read 2647.473; m³
